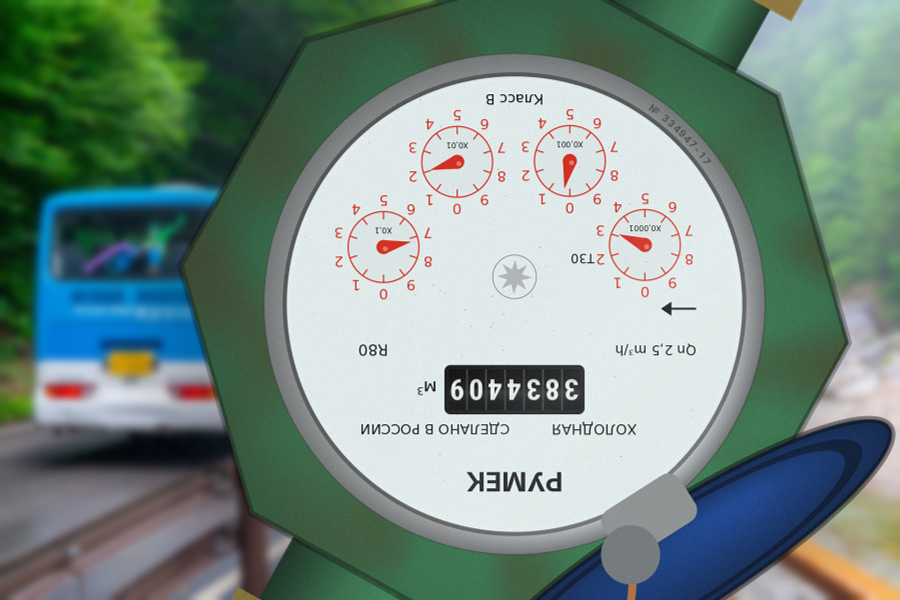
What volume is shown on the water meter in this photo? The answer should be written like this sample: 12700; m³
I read 3834409.7203; m³
